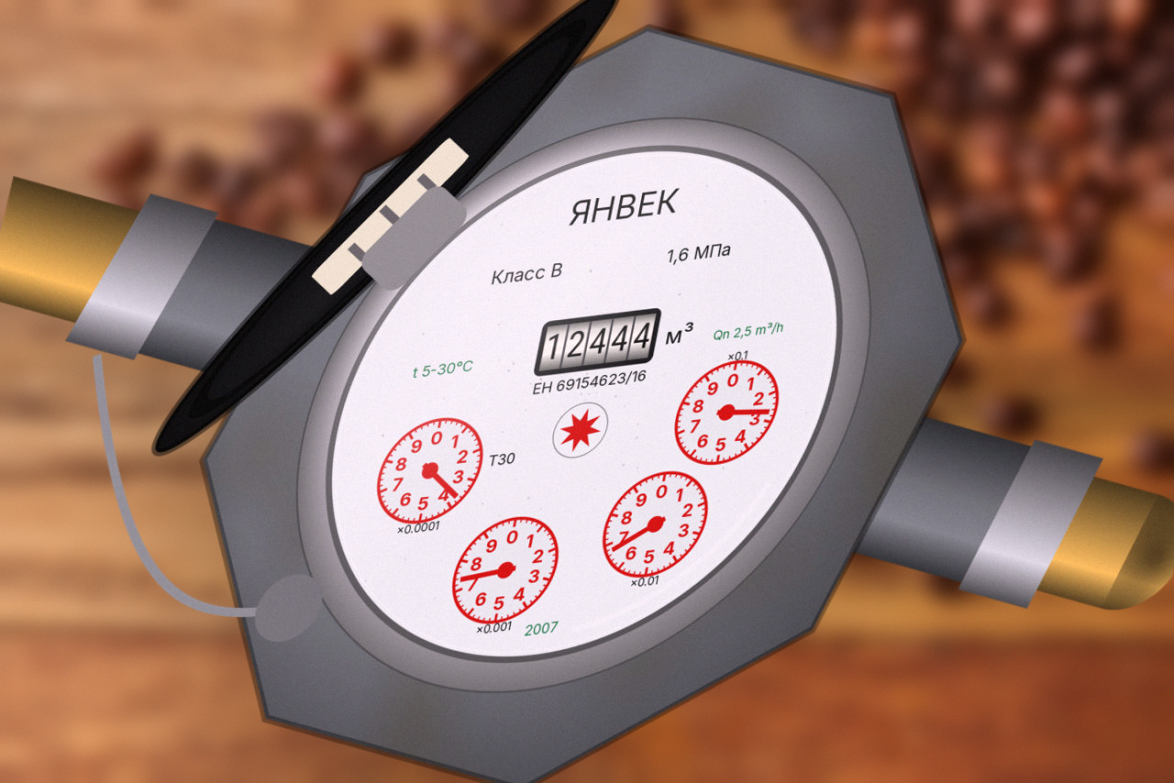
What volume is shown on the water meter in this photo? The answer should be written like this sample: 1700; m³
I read 12444.2673; m³
